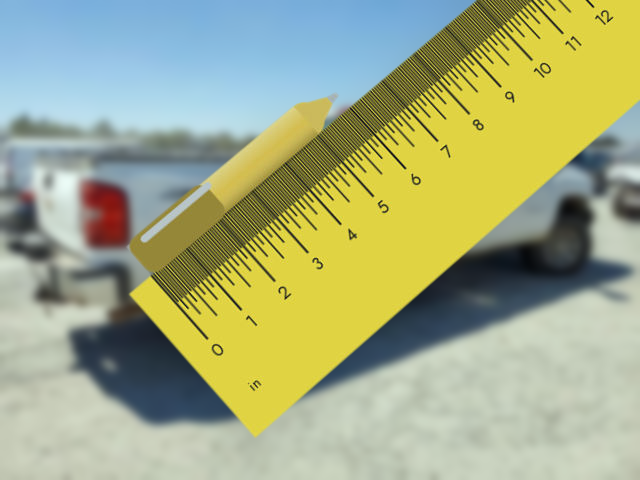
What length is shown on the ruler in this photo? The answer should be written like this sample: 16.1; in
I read 6; in
